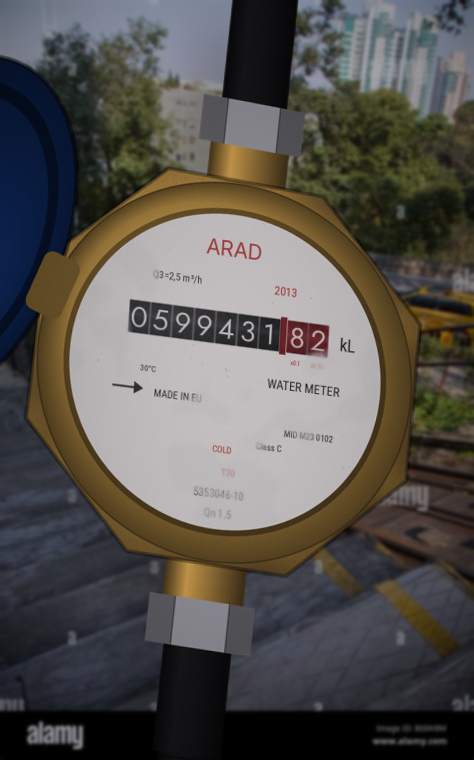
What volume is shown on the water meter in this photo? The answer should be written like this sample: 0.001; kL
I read 599431.82; kL
